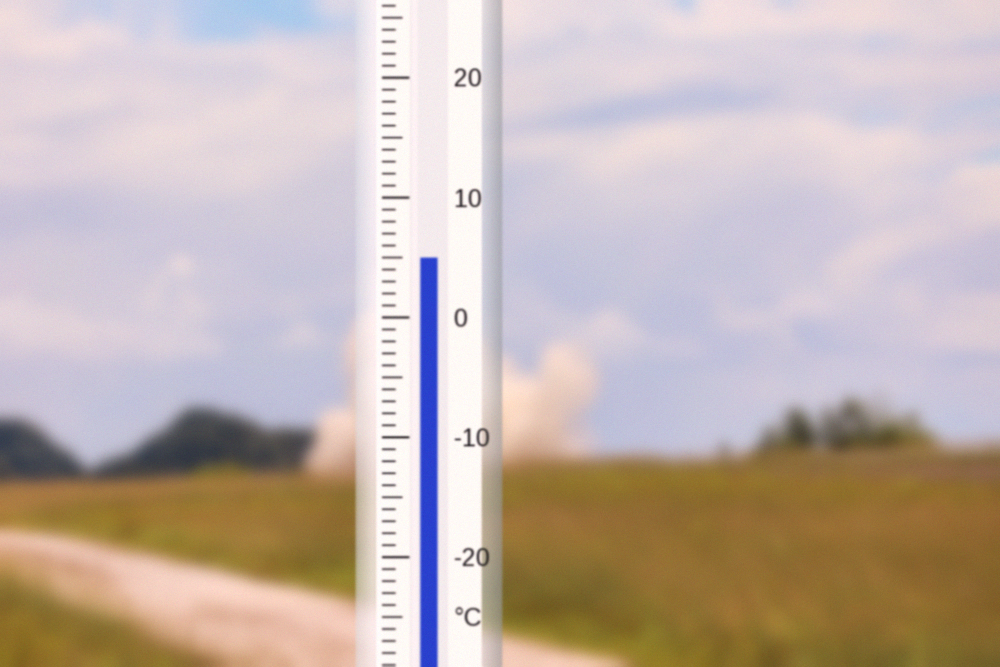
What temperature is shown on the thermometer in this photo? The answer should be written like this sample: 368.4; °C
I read 5; °C
